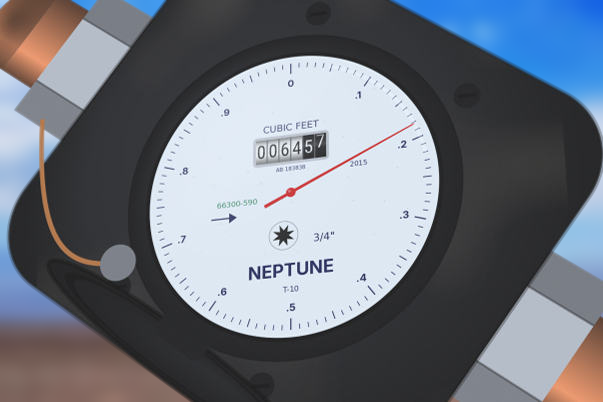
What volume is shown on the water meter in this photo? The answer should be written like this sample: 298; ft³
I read 6457.18; ft³
